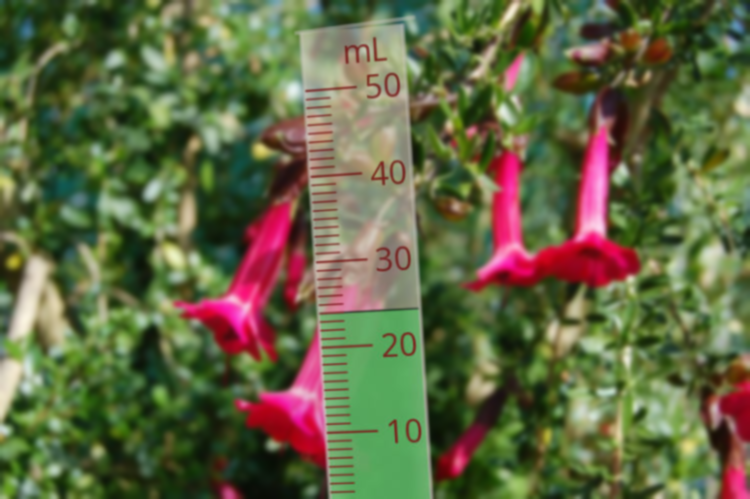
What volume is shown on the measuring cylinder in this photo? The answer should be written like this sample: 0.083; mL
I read 24; mL
